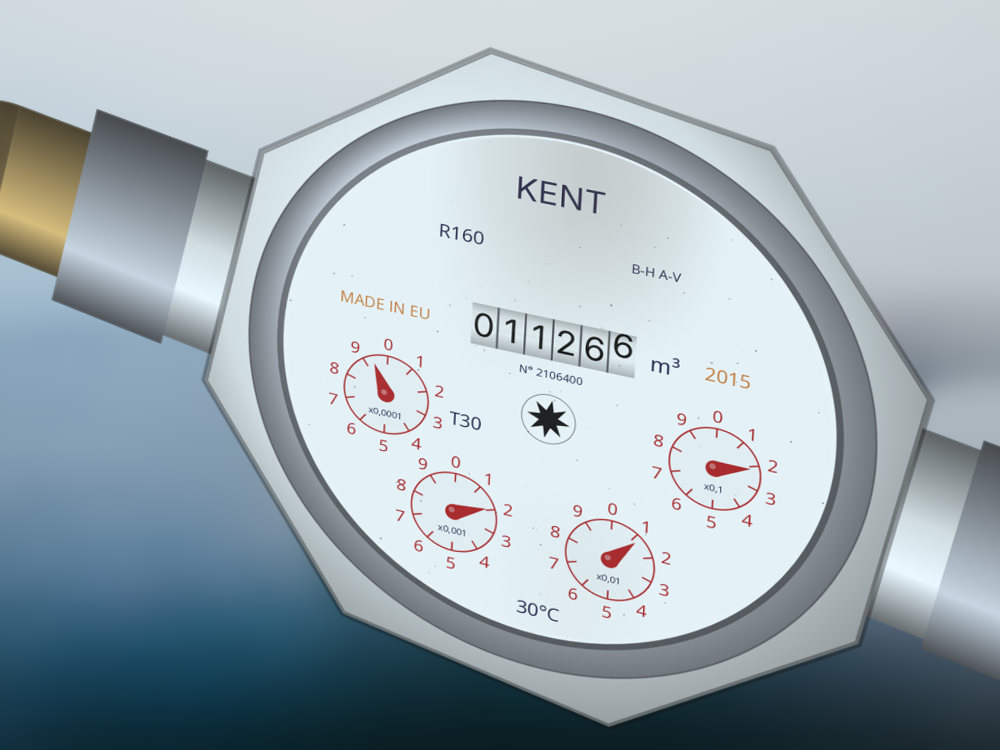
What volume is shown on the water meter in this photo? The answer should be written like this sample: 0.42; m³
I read 11266.2119; m³
